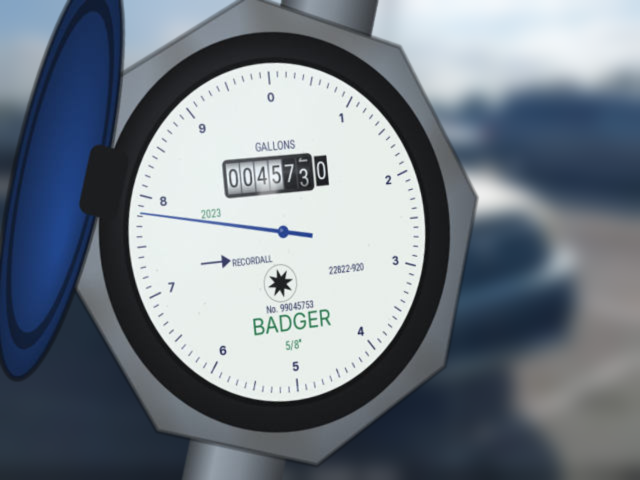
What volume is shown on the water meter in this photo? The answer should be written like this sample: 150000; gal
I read 45727.8; gal
